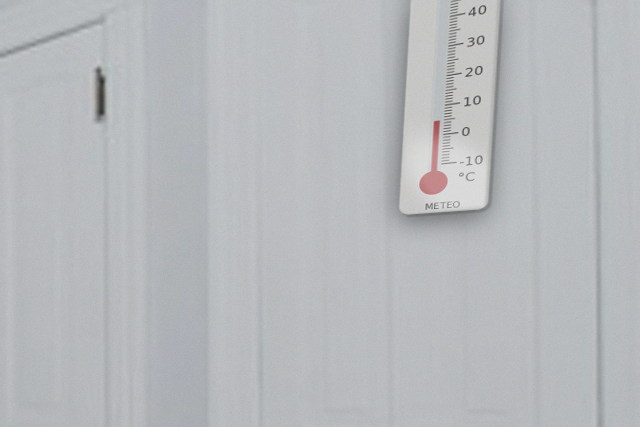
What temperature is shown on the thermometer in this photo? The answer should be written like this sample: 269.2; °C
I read 5; °C
